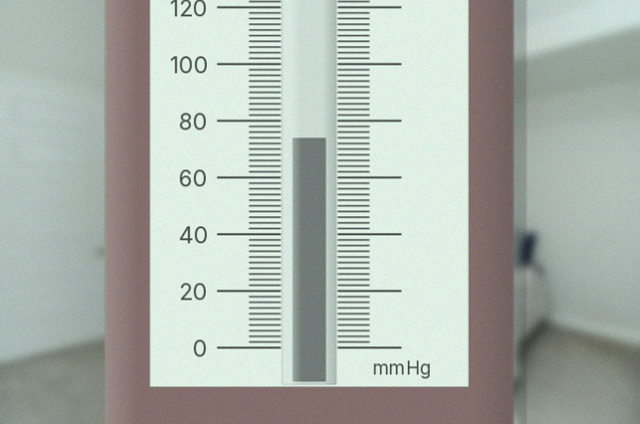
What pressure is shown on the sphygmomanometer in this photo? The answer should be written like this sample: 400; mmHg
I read 74; mmHg
